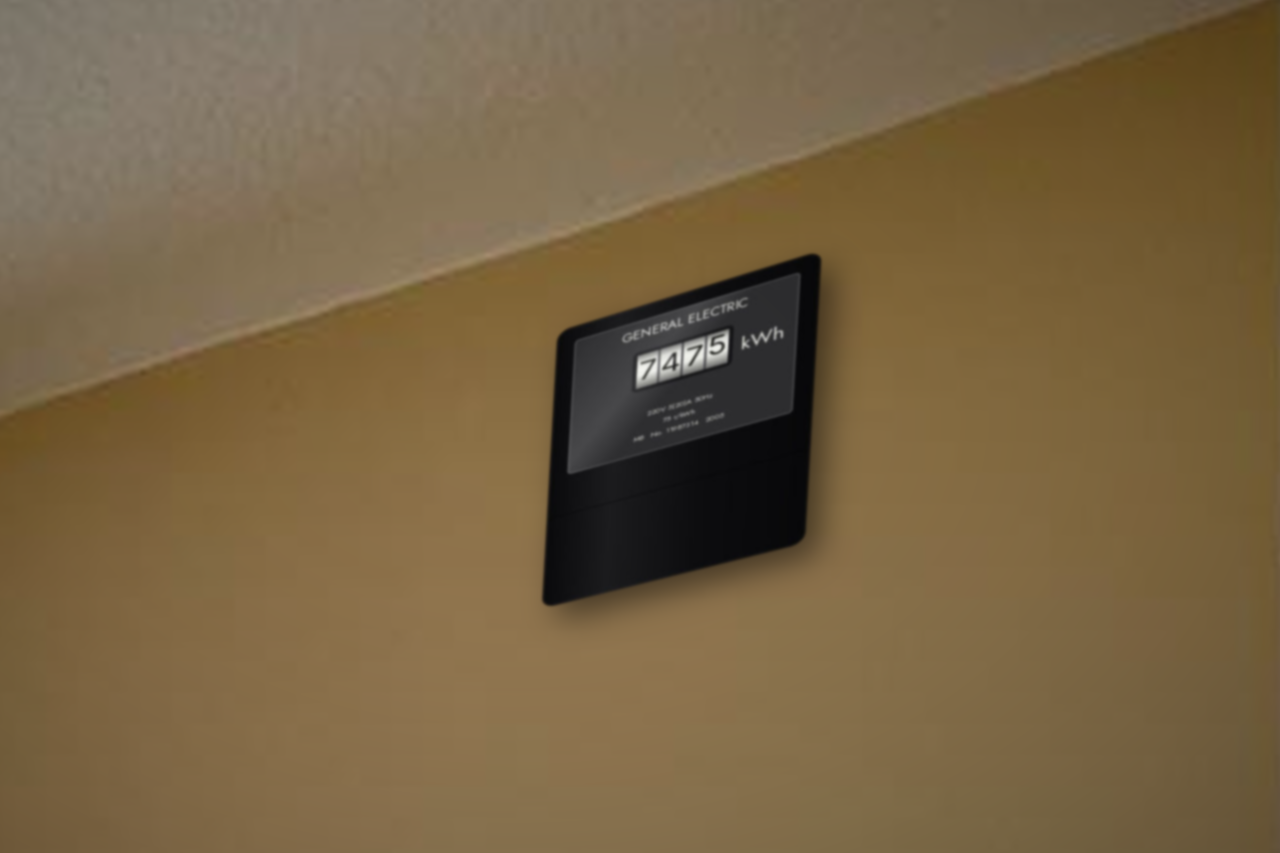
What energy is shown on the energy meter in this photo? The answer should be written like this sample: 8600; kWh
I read 7475; kWh
